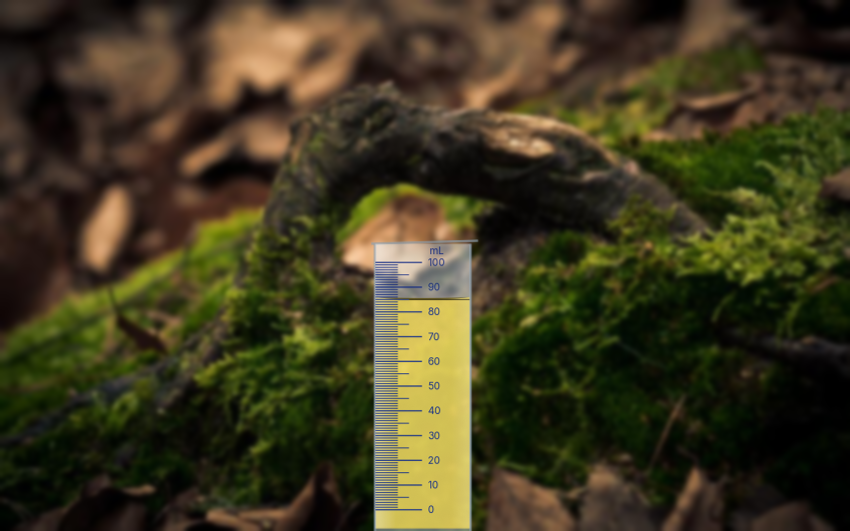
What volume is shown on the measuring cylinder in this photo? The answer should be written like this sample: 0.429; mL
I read 85; mL
